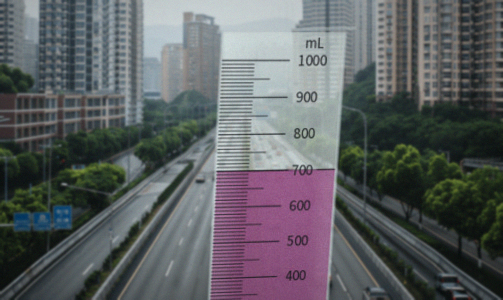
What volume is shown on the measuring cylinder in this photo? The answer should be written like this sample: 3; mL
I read 700; mL
